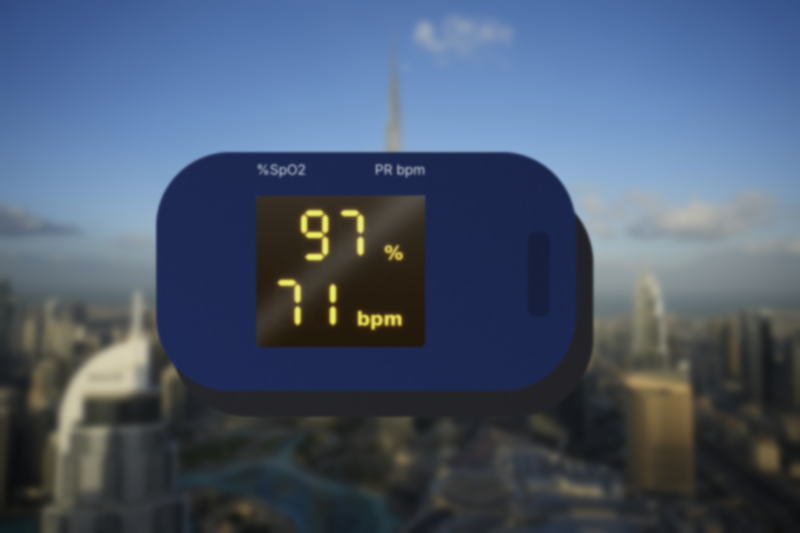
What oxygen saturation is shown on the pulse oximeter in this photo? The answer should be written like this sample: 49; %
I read 97; %
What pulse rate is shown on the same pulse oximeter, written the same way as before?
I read 71; bpm
